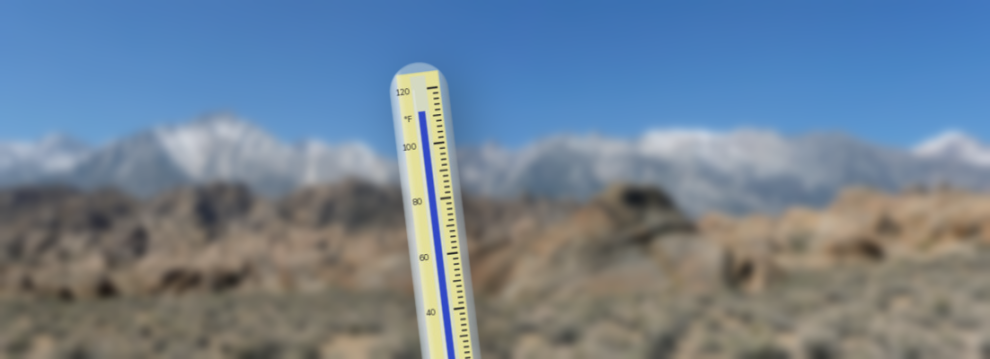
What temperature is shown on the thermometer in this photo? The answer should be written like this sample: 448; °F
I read 112; °F
